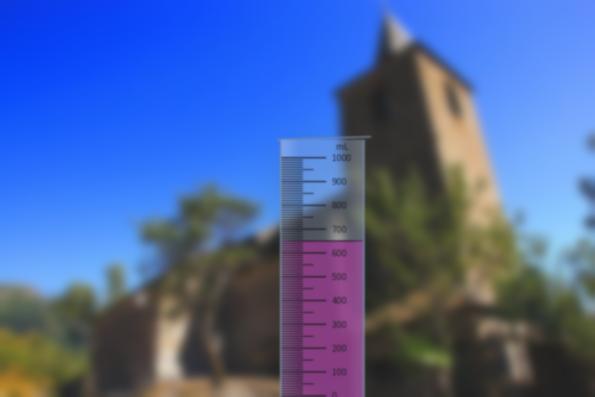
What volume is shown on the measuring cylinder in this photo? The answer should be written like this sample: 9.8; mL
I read 650; mL
